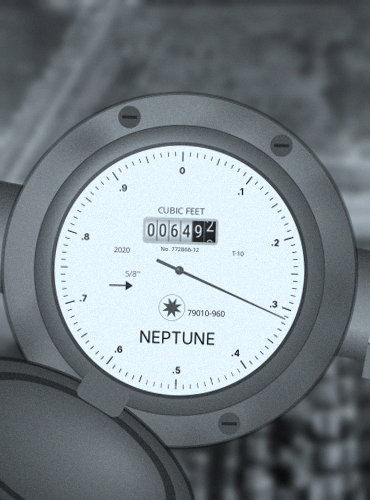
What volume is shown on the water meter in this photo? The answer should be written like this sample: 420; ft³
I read 6492.31; ft³
